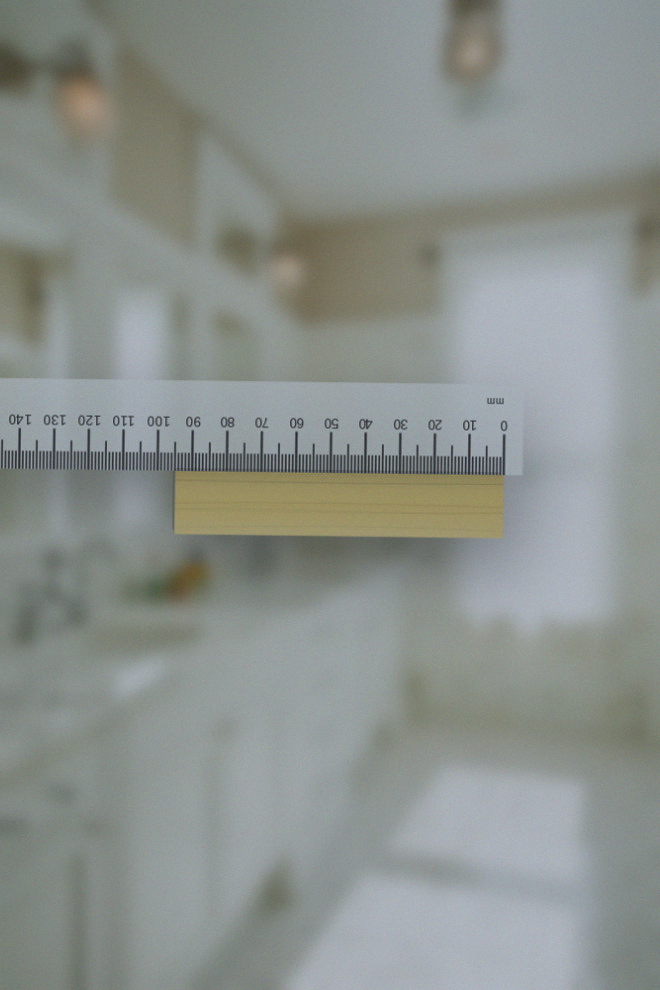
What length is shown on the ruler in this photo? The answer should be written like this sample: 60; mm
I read 95; mm
